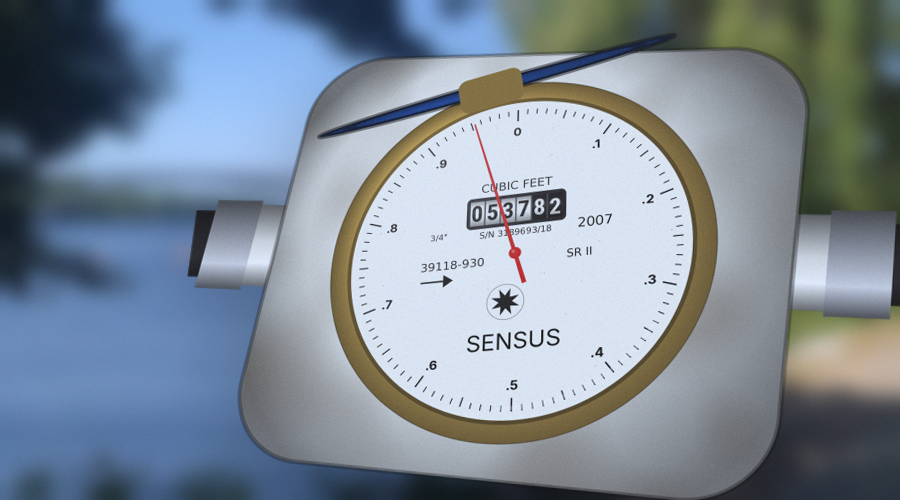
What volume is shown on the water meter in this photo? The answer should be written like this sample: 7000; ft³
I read 53781.95; ft³
